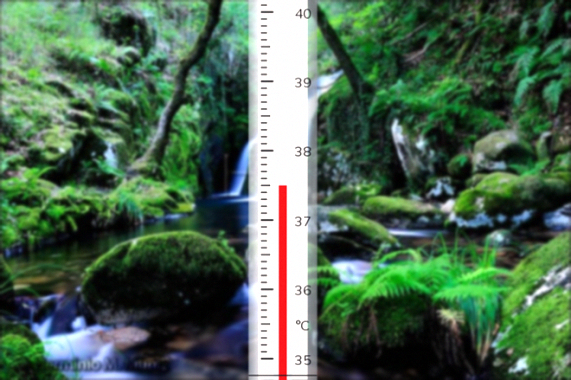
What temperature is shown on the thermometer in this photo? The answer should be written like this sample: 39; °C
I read 37.5; °C
